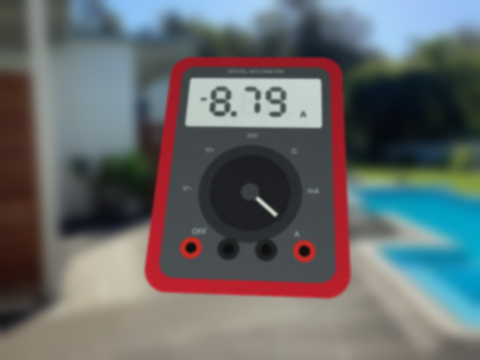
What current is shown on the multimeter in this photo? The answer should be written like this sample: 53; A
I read -8.79; A
